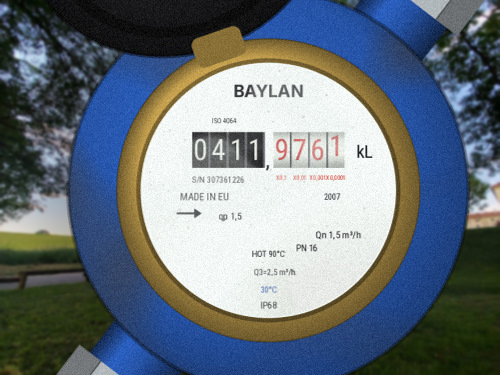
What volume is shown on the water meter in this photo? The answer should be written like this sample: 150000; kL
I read 411.9761; kL
